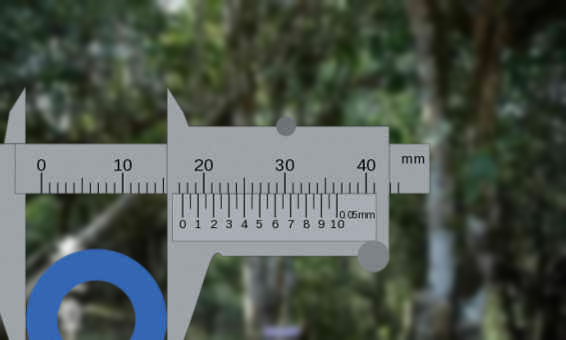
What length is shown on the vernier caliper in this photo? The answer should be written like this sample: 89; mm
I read 17.4; mm
